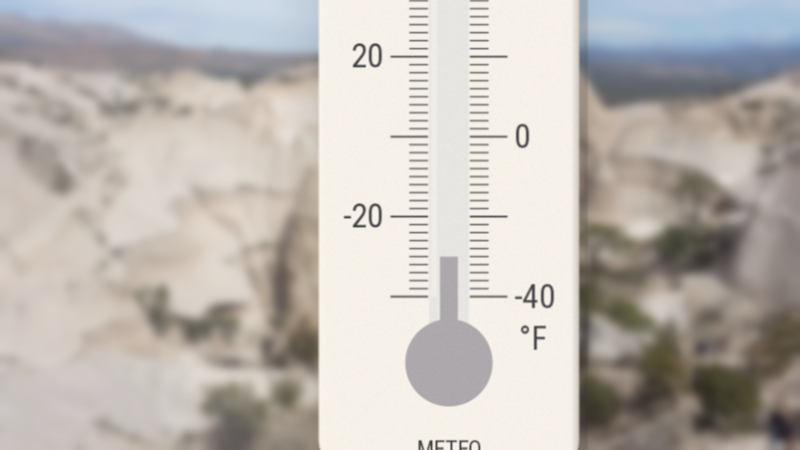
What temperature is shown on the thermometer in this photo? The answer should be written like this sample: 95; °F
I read -30; °F
